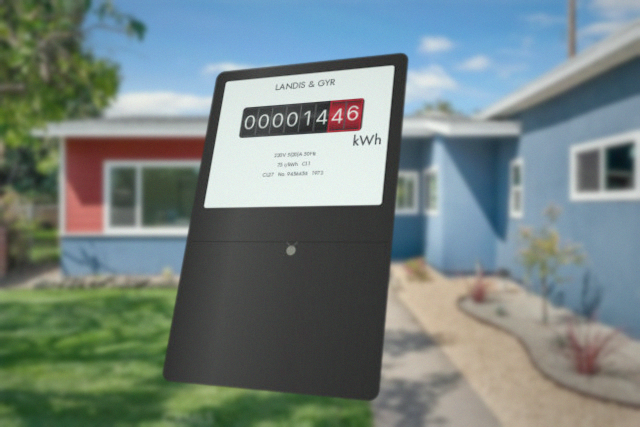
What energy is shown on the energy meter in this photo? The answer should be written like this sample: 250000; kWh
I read 14.46; kWh
